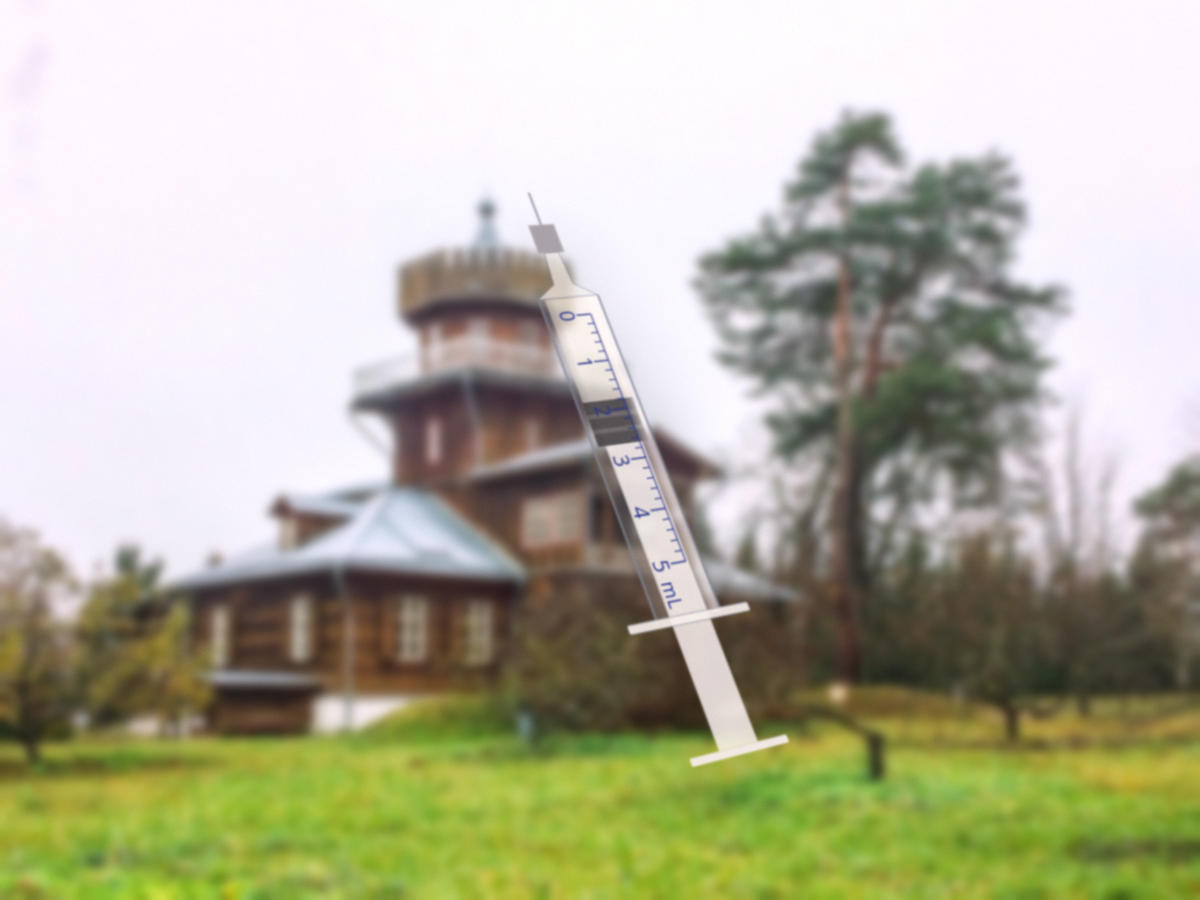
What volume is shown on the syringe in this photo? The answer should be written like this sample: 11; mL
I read 1.8; mL
